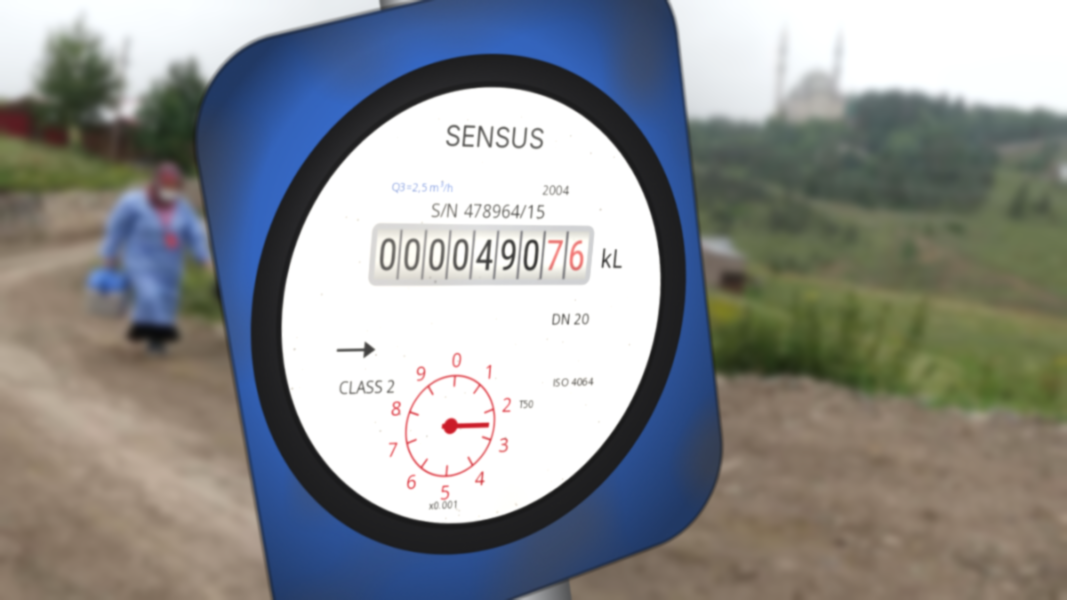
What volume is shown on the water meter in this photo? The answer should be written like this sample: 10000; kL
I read 490.762; kL
